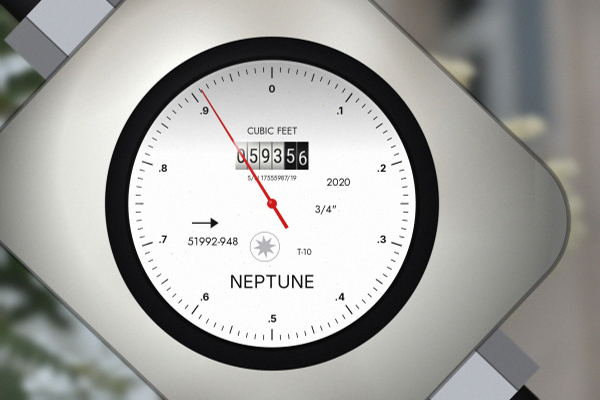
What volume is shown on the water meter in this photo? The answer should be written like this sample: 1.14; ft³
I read 59355.91; ft³
